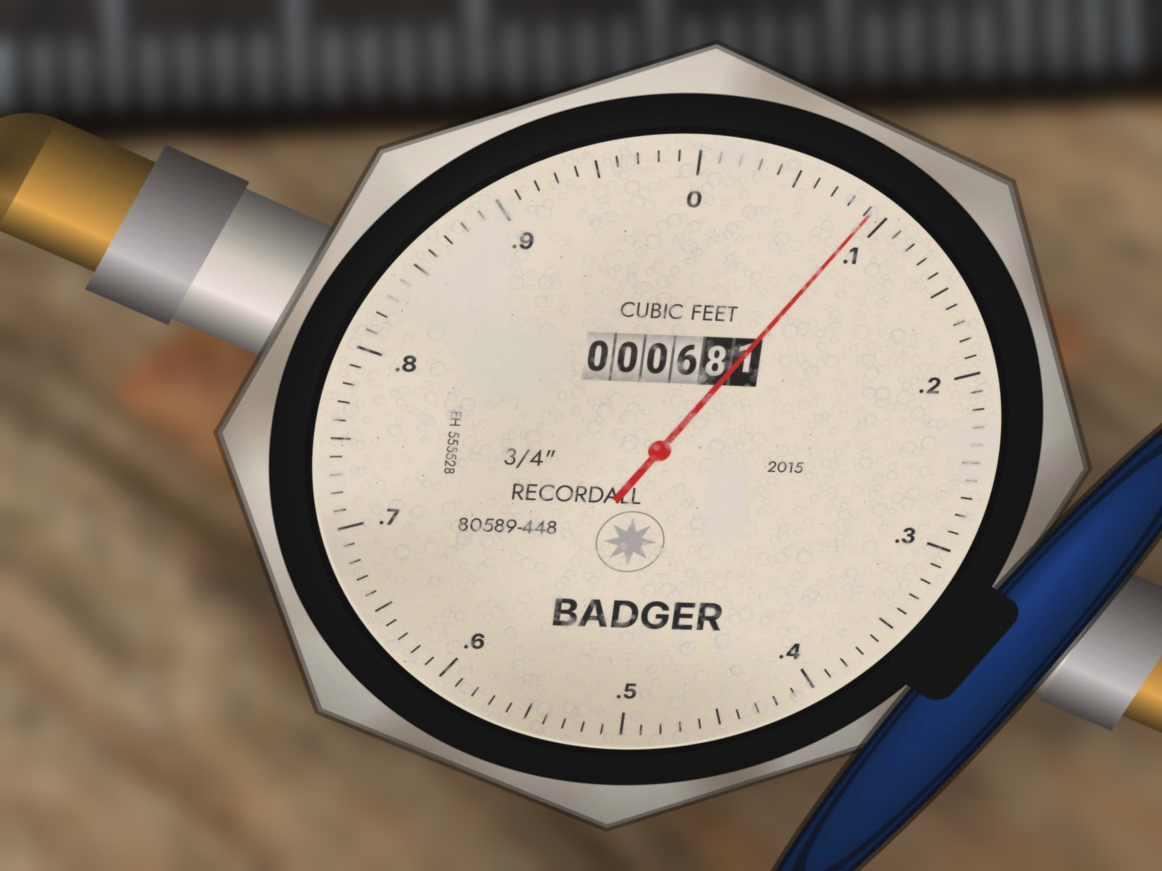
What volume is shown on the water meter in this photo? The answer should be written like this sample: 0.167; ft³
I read 681.09; ft³
